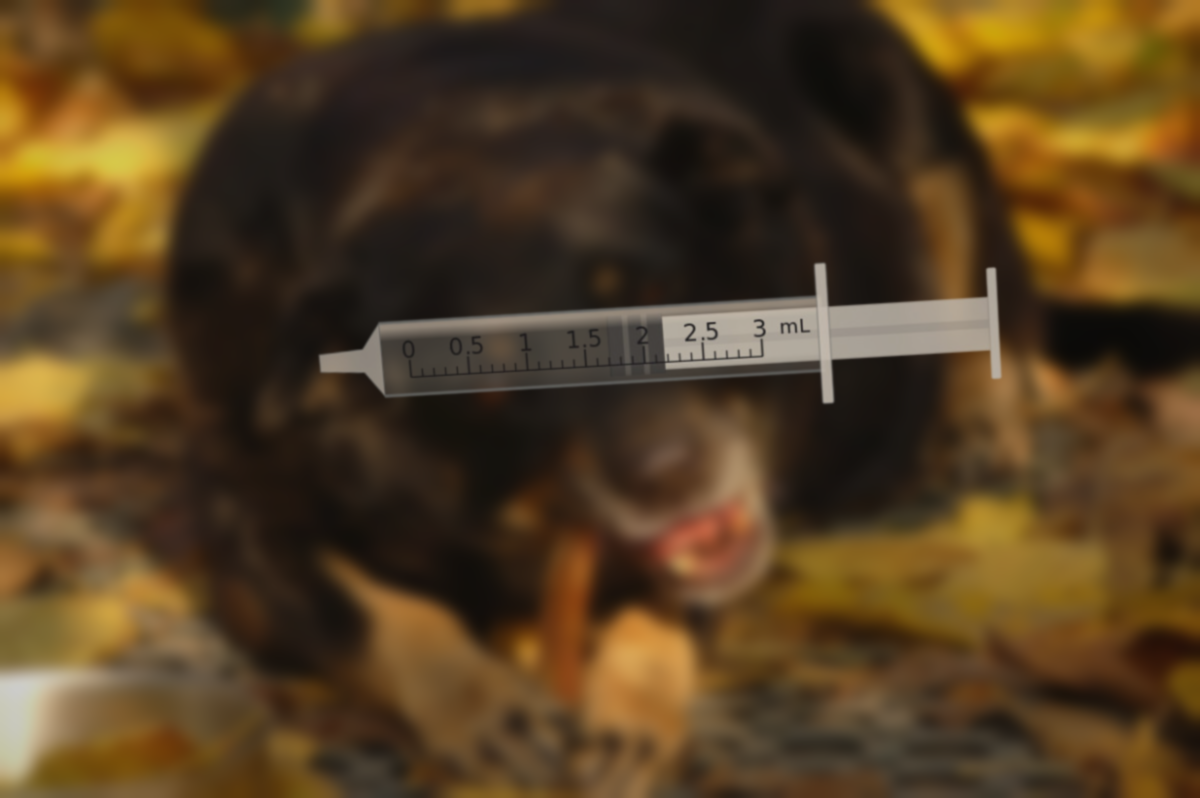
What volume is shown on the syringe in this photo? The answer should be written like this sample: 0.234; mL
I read 1.7; mL
